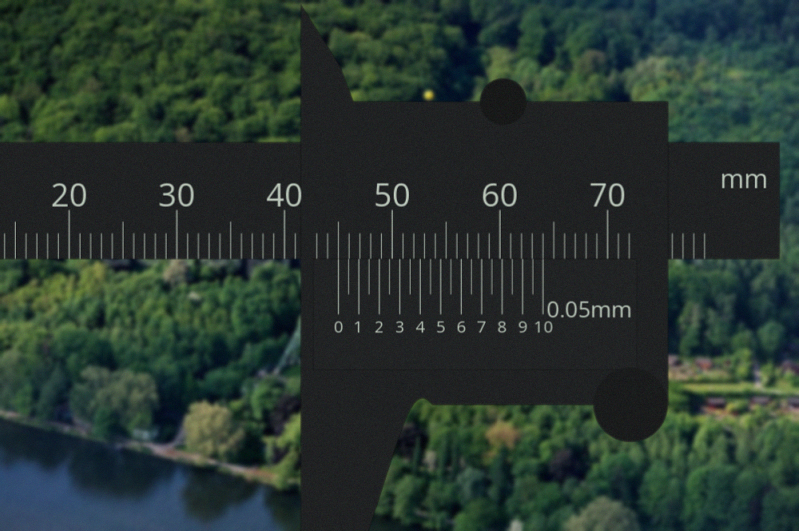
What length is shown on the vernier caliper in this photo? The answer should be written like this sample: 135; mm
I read 45.0; mm
